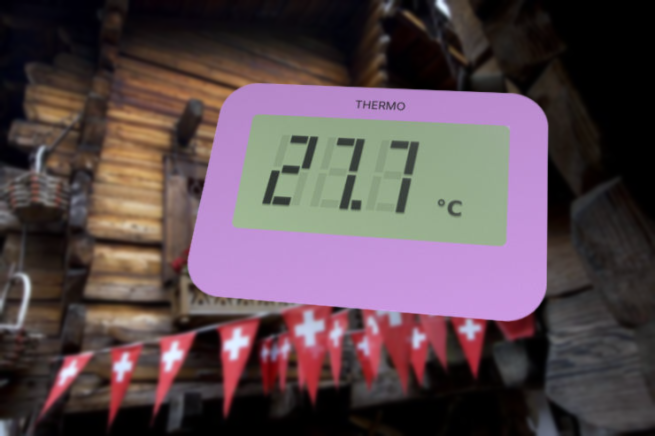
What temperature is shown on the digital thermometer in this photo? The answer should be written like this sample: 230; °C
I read 27.7; °C
